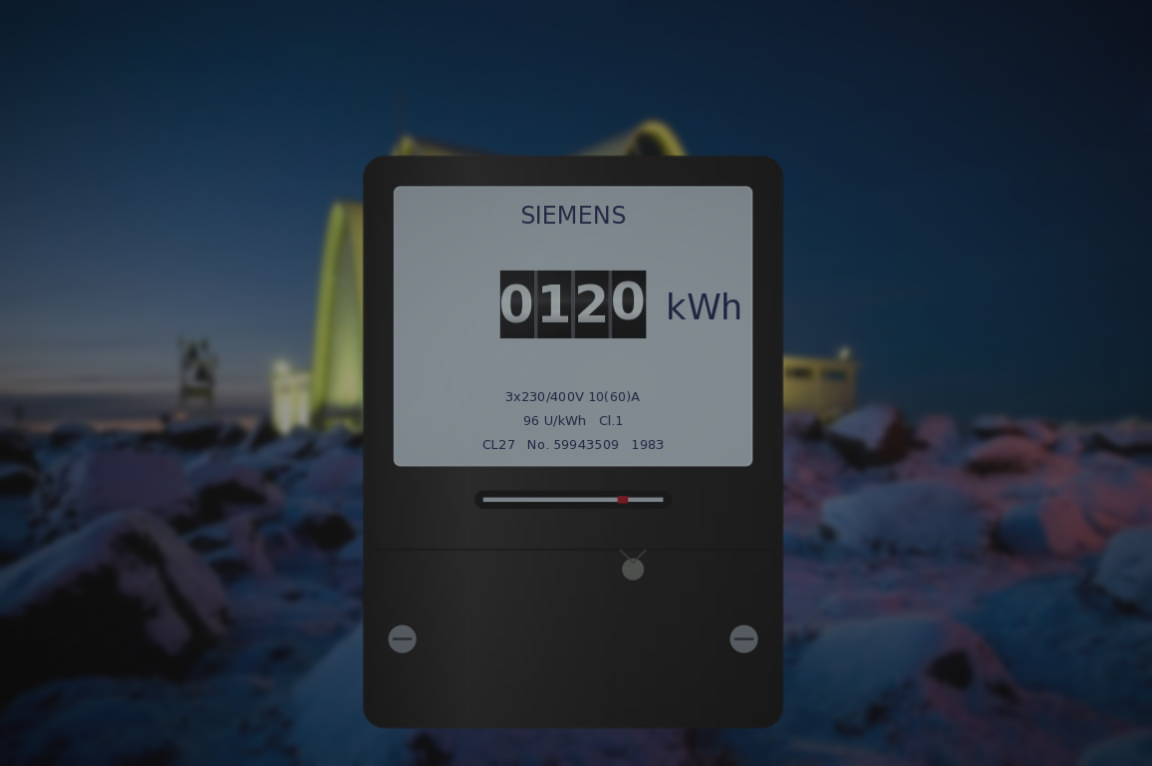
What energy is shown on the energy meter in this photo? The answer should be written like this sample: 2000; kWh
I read 120; kWh
